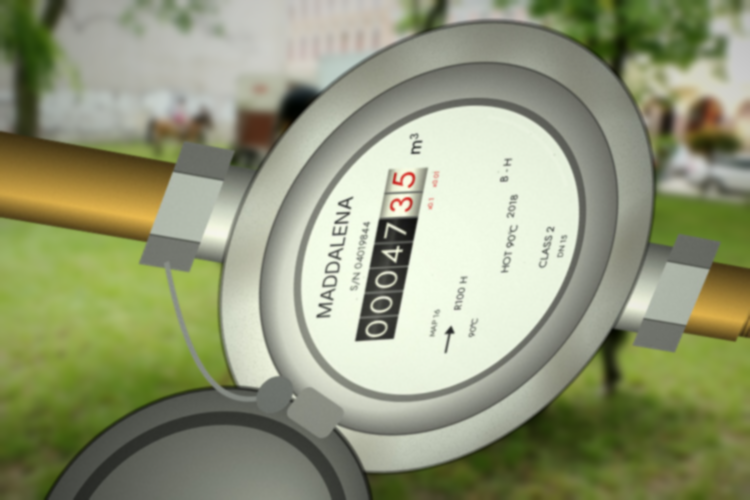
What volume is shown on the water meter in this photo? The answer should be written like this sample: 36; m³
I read 47.35; m³
